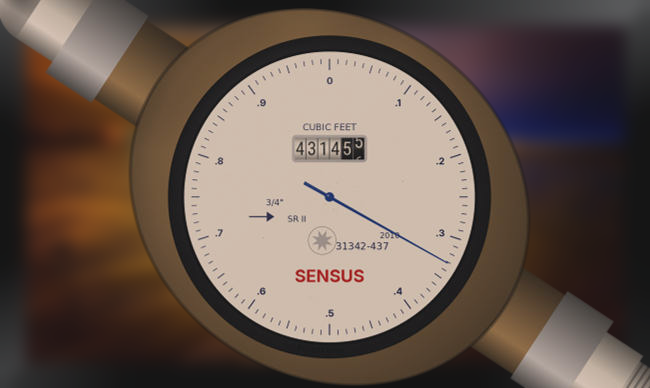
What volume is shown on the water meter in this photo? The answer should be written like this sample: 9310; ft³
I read 431455.33; ft³
